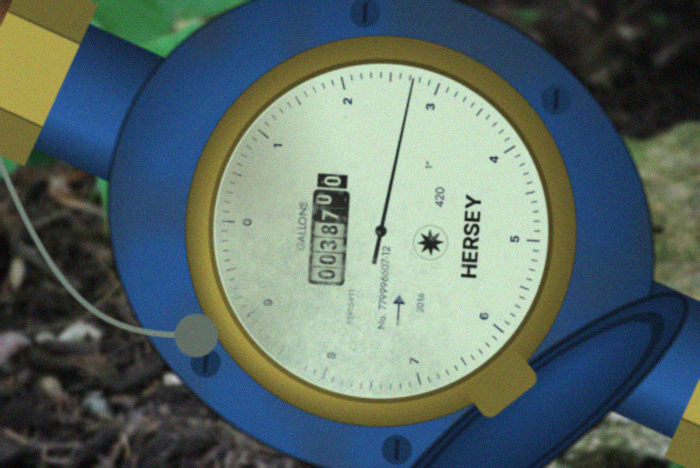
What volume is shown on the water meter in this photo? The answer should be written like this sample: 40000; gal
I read 38702.7; gal
